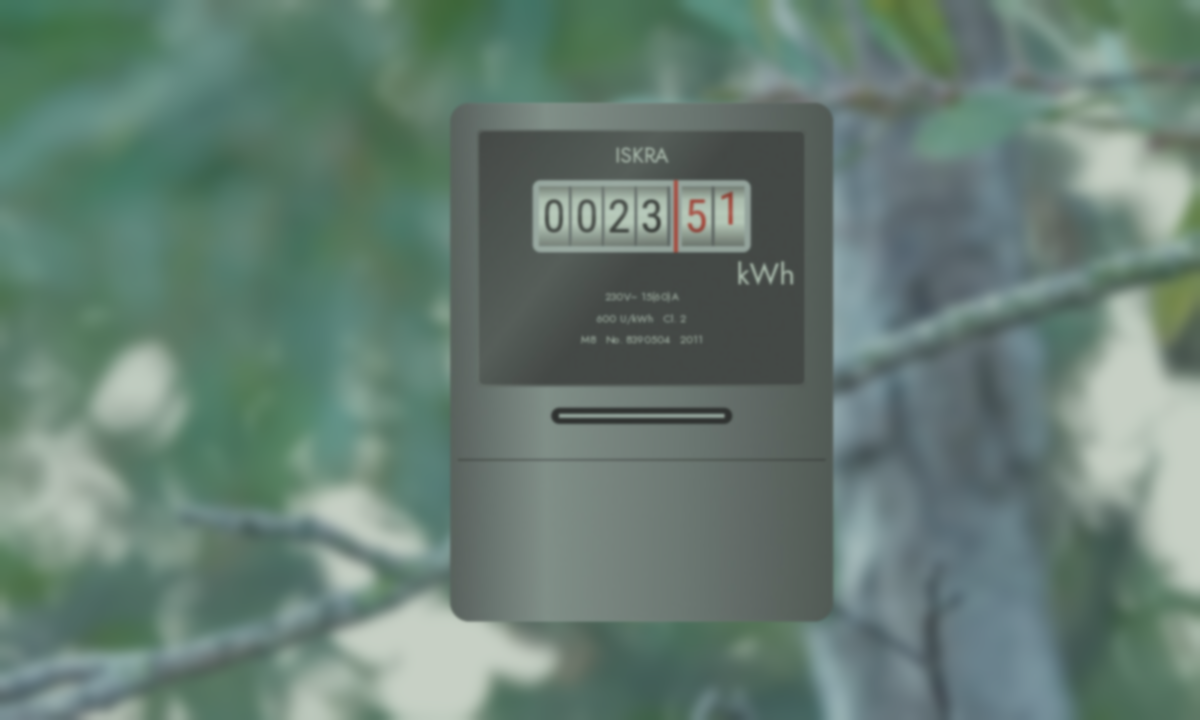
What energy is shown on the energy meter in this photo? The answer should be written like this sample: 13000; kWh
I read 23.51; kWh
